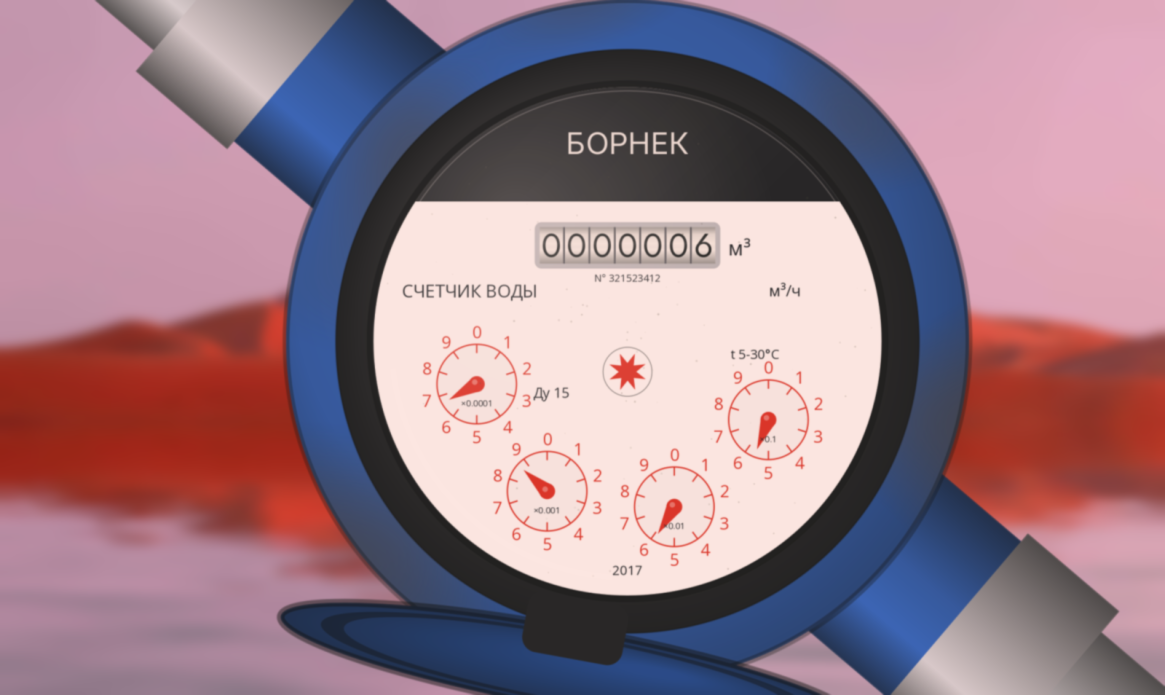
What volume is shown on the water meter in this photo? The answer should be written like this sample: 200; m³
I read 6.5586; m³
